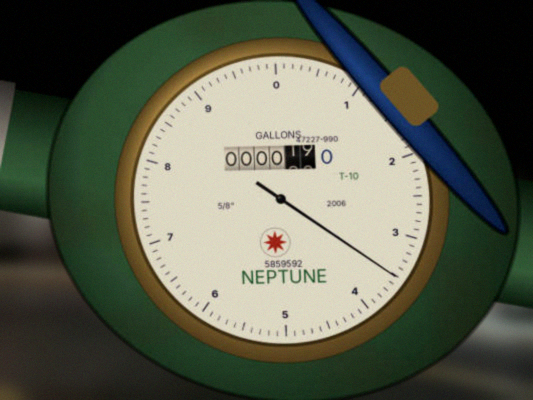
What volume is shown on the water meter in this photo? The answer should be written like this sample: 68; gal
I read 193.5; gal
